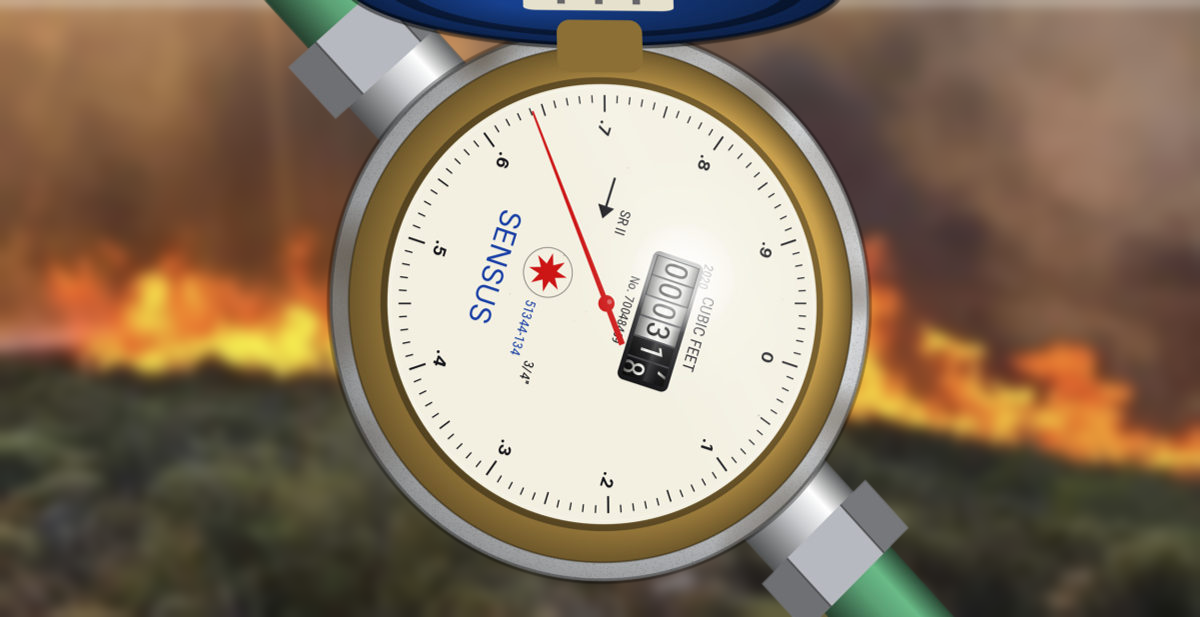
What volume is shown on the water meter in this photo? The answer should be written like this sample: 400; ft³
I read 317.64; ft³
